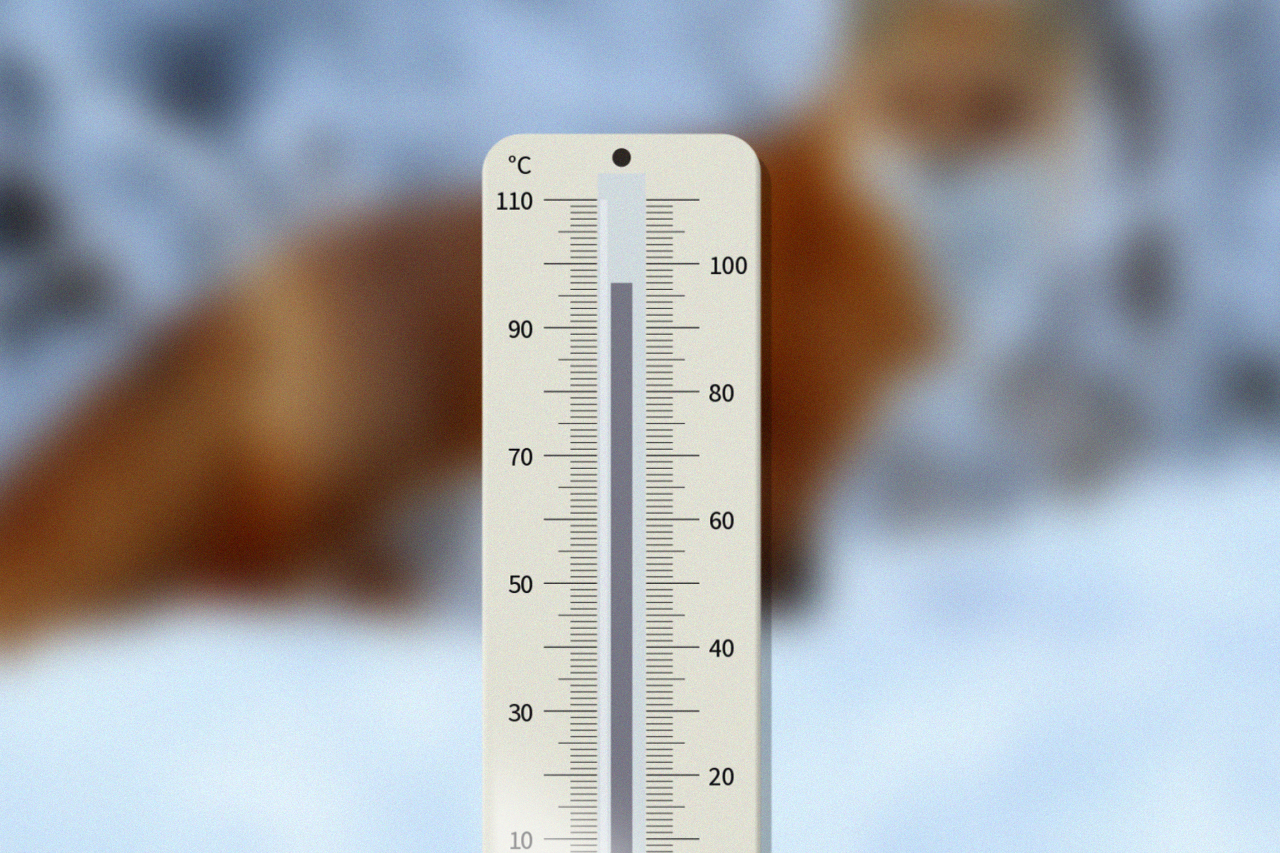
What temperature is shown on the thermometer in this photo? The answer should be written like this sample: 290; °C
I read 97; °C
